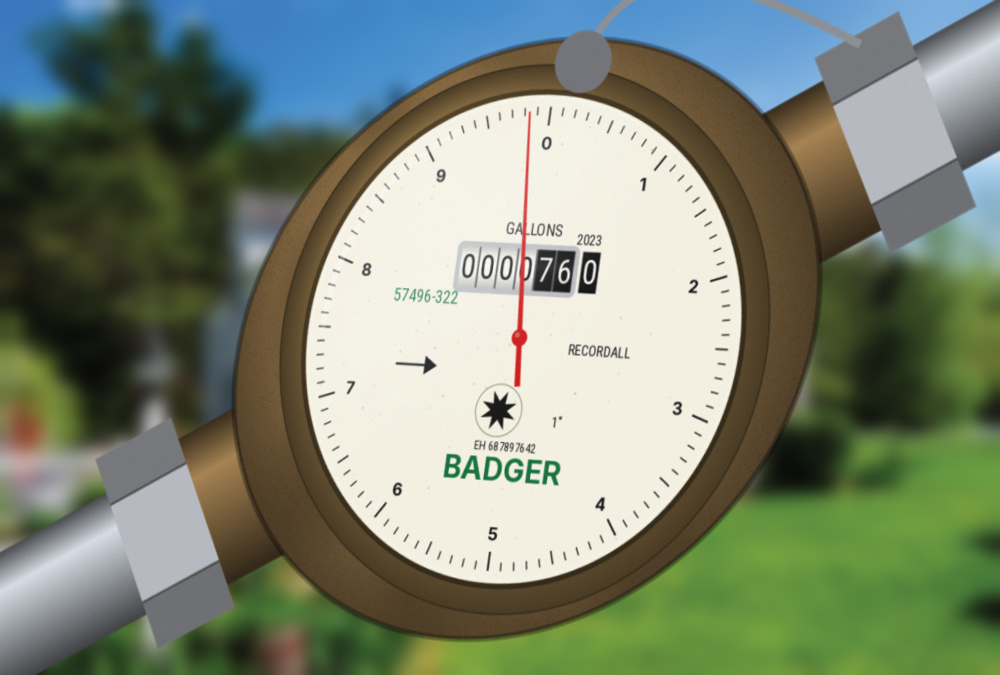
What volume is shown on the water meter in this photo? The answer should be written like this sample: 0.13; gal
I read 759.8; gal
